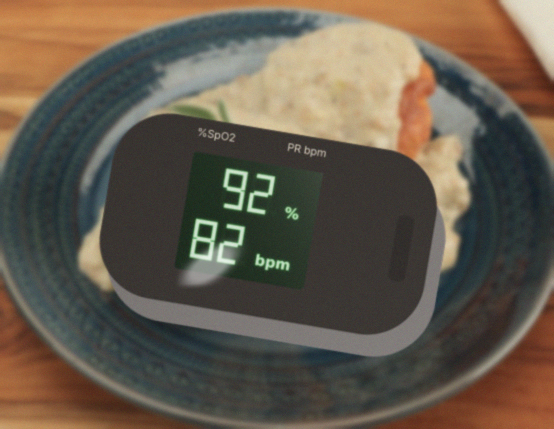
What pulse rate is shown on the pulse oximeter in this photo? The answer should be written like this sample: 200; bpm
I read 82; bpm
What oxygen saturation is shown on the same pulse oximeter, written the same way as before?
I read 92; %
